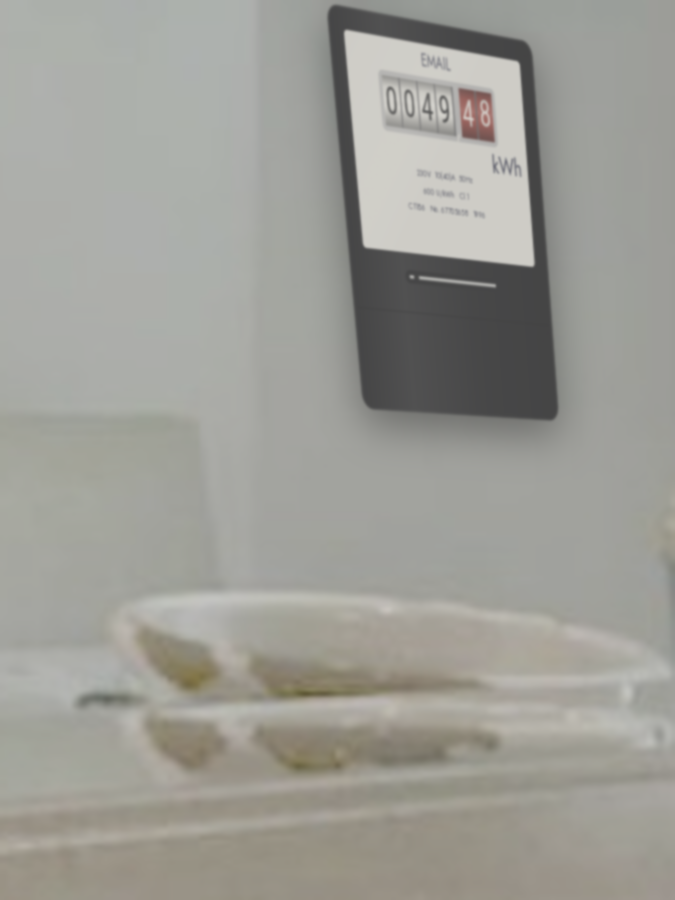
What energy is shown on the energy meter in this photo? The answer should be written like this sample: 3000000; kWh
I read 49.48; kWh
